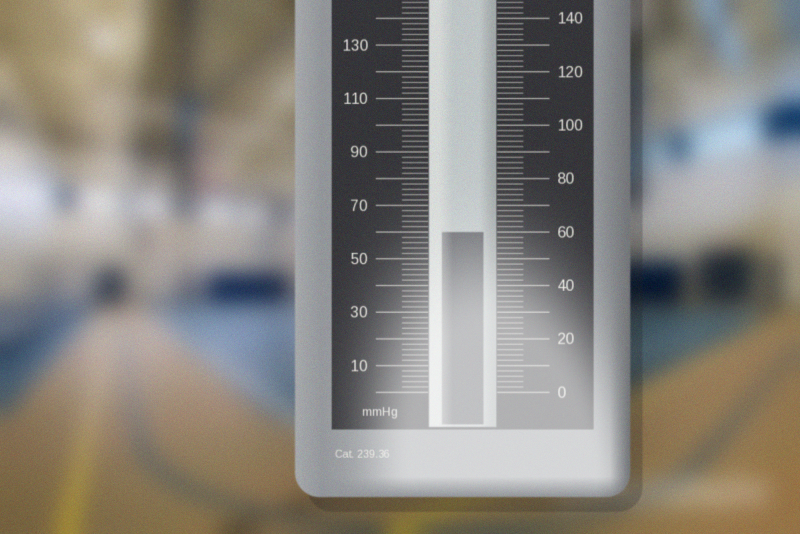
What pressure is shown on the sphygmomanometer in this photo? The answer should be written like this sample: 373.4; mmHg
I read 60; mmHg
